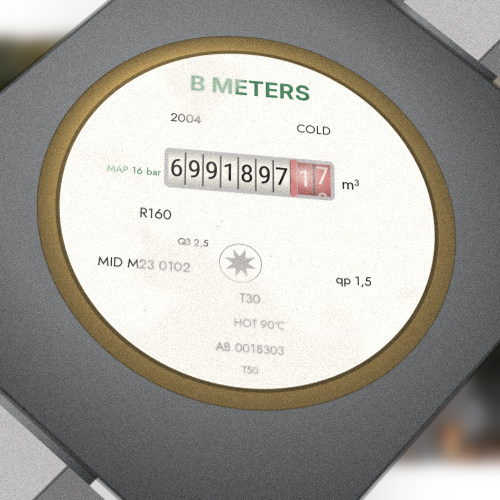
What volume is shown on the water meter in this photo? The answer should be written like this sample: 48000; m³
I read 6991897.17; m³
